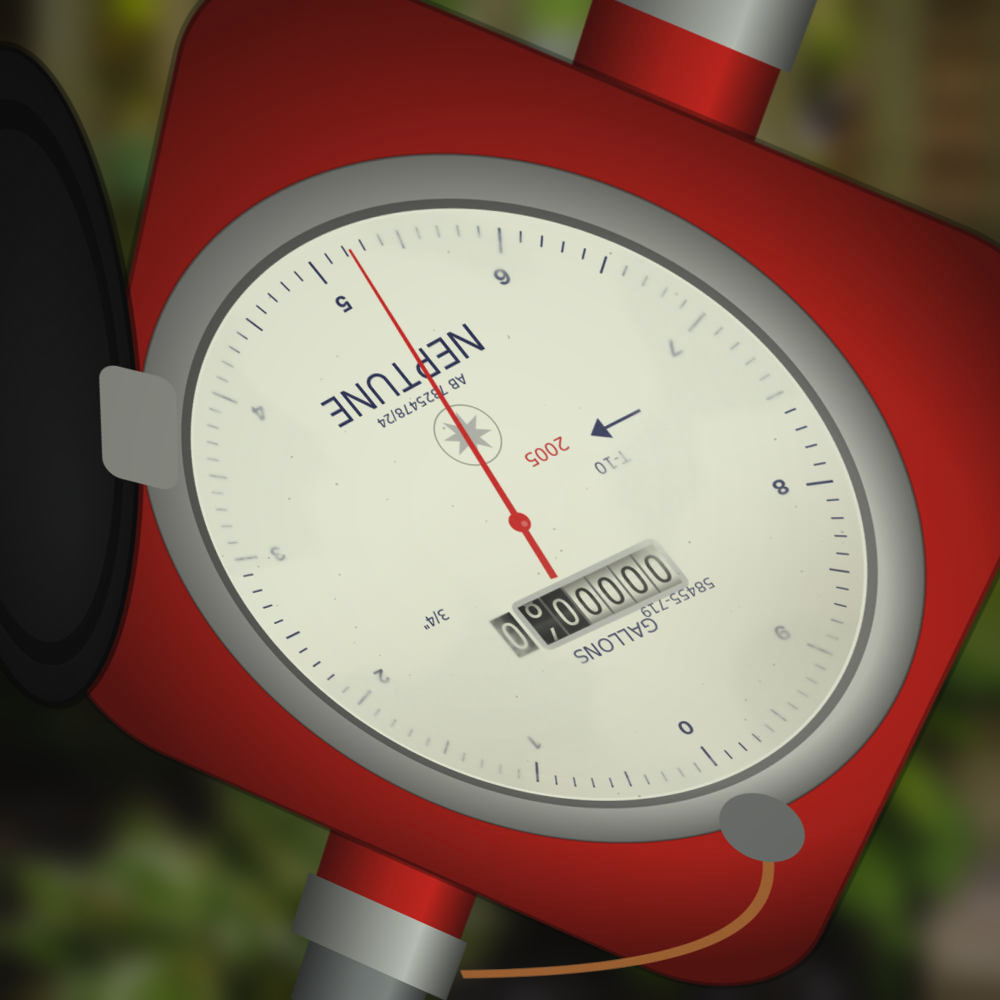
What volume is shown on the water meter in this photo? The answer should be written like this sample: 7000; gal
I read 75.2; gal
